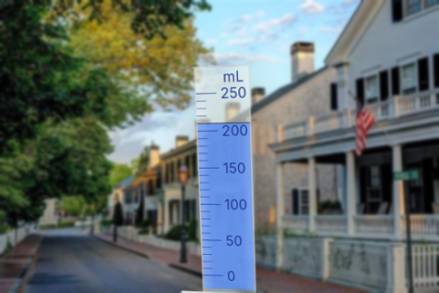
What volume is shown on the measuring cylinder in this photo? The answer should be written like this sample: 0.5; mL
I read 210; mL
